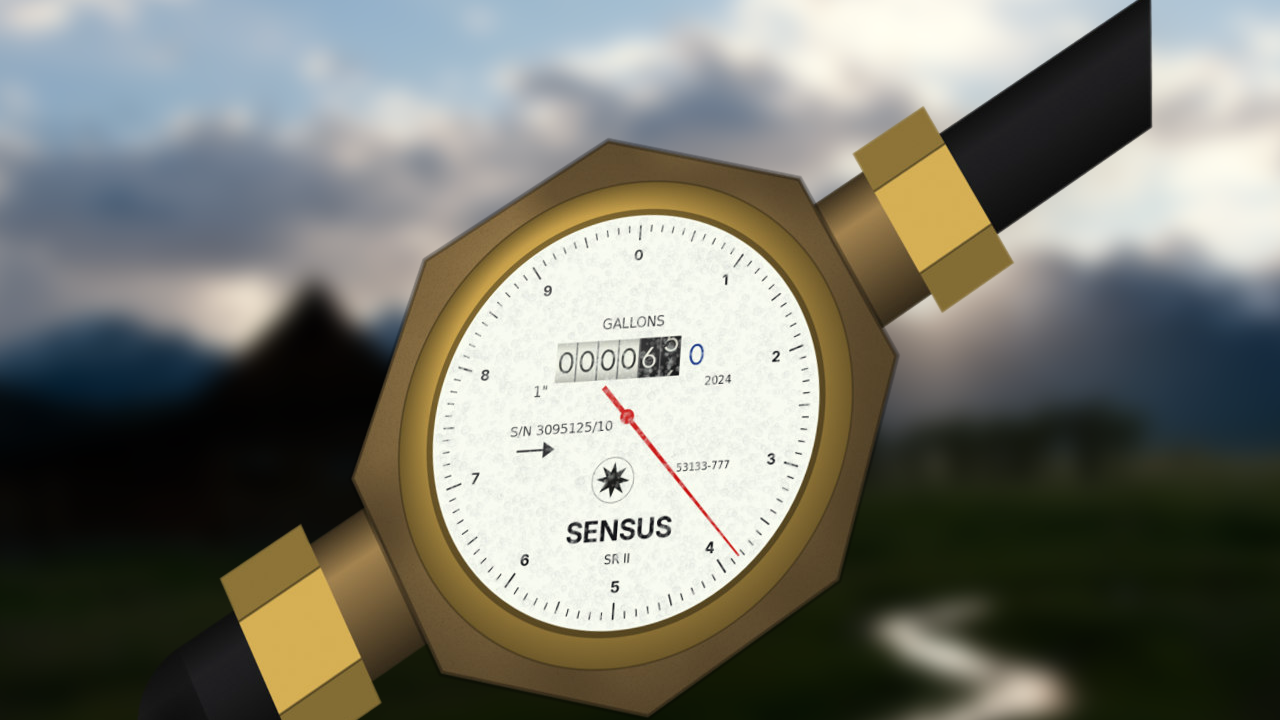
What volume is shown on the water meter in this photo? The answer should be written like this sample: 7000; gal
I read 653.8; gal
